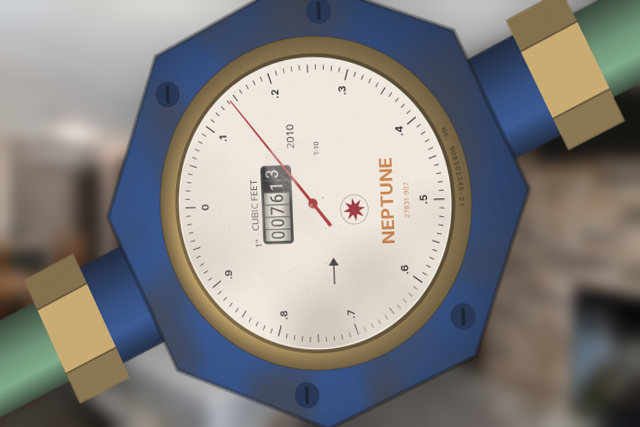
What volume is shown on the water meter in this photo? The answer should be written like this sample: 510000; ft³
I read 7613.14; ft³
